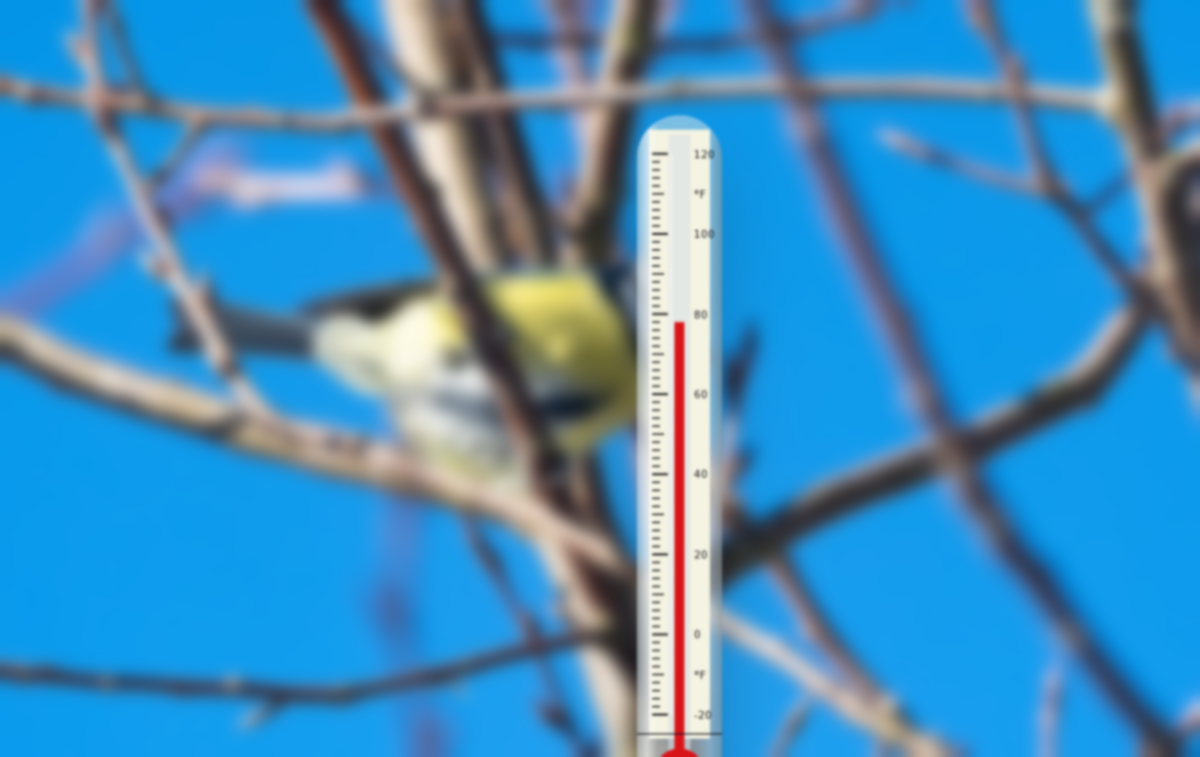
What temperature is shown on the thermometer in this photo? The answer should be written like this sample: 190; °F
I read 78; °F
